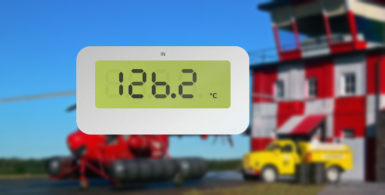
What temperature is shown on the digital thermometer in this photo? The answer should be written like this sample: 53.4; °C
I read 126.2; °C
